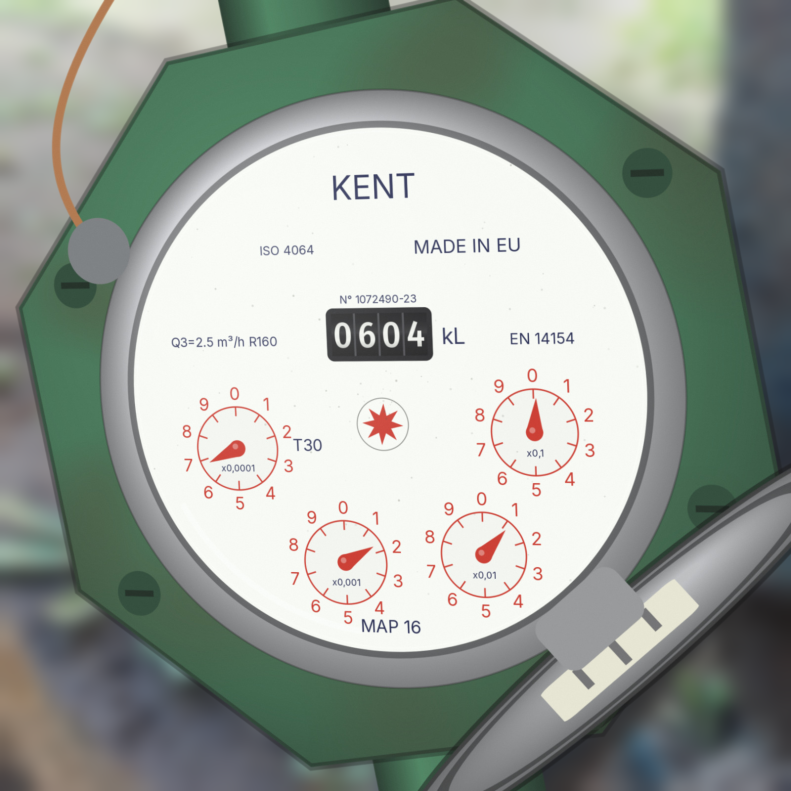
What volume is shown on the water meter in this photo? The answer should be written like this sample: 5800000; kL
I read 604.0116; kL
